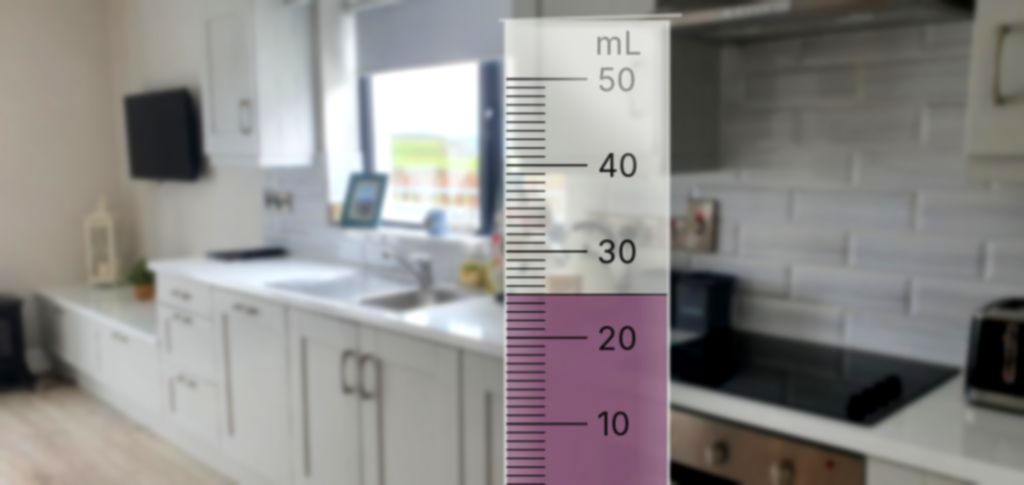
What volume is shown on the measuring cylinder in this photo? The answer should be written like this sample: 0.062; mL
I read 25; mL
